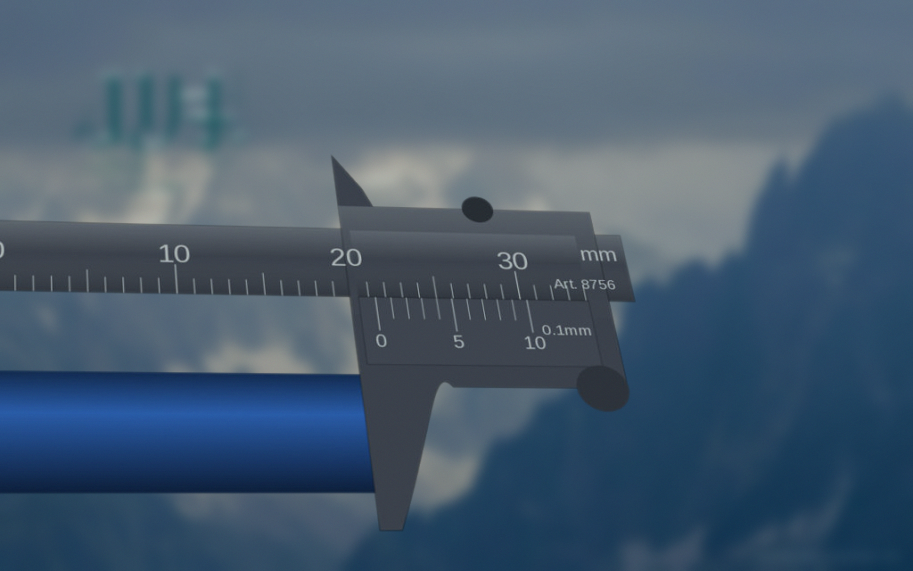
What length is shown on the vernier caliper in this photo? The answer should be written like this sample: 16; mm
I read 21.4; mm
